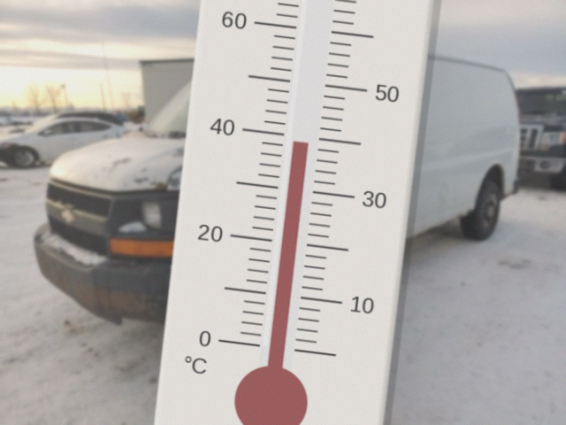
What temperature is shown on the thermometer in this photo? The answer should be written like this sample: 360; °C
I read 39; °C
